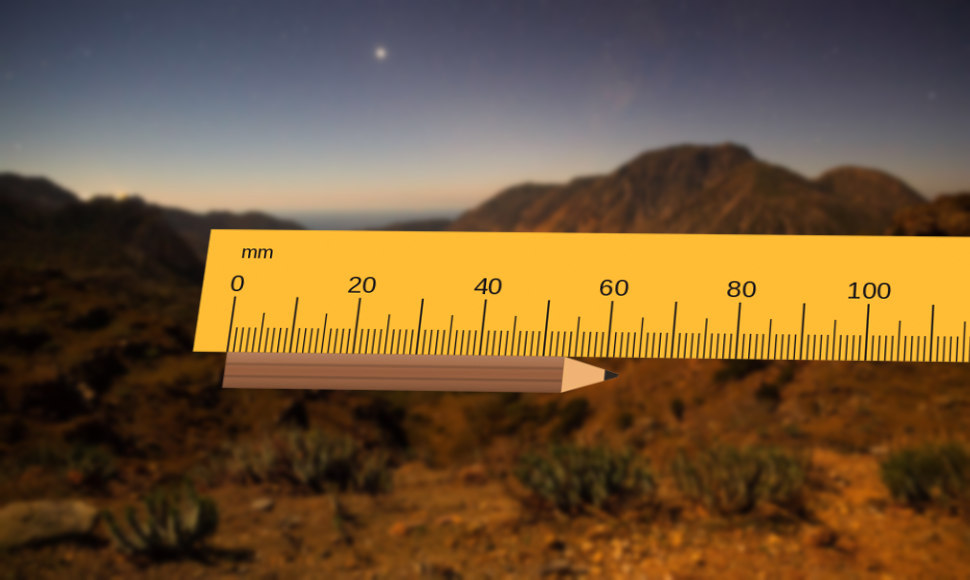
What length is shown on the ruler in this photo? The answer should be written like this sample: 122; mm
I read 62; mm
